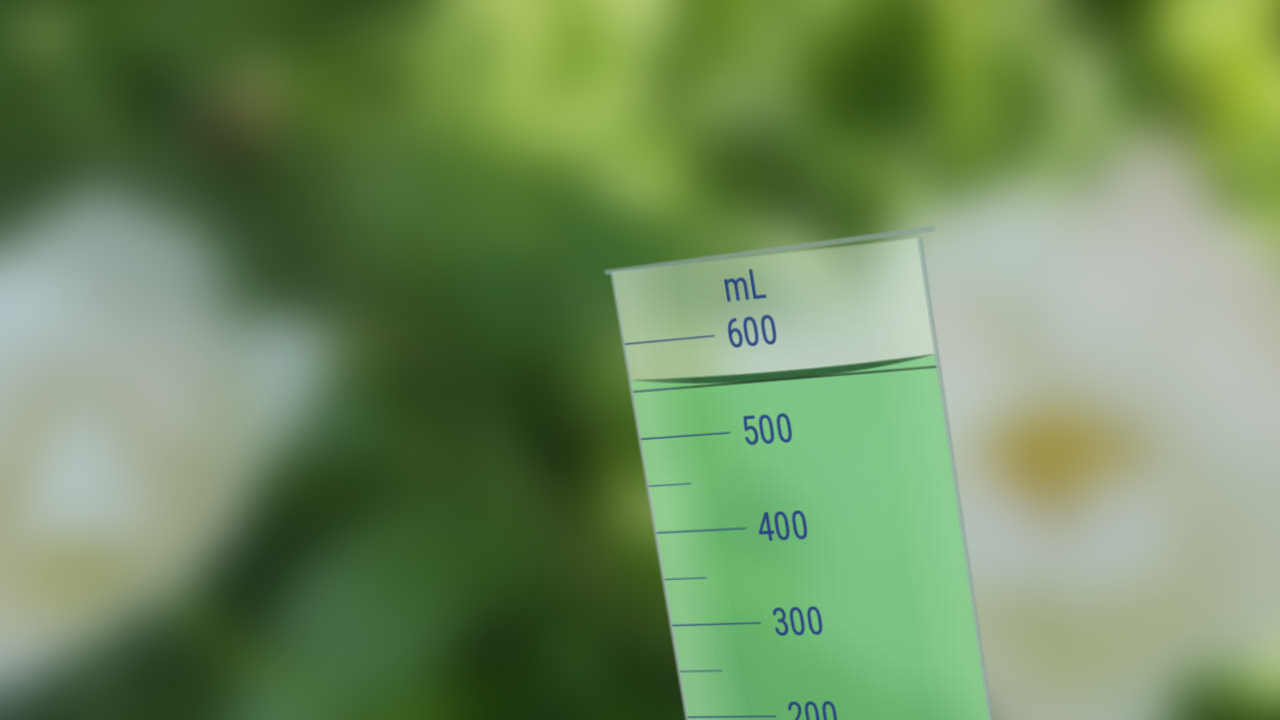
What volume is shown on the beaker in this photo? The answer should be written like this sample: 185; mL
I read 550; mL
